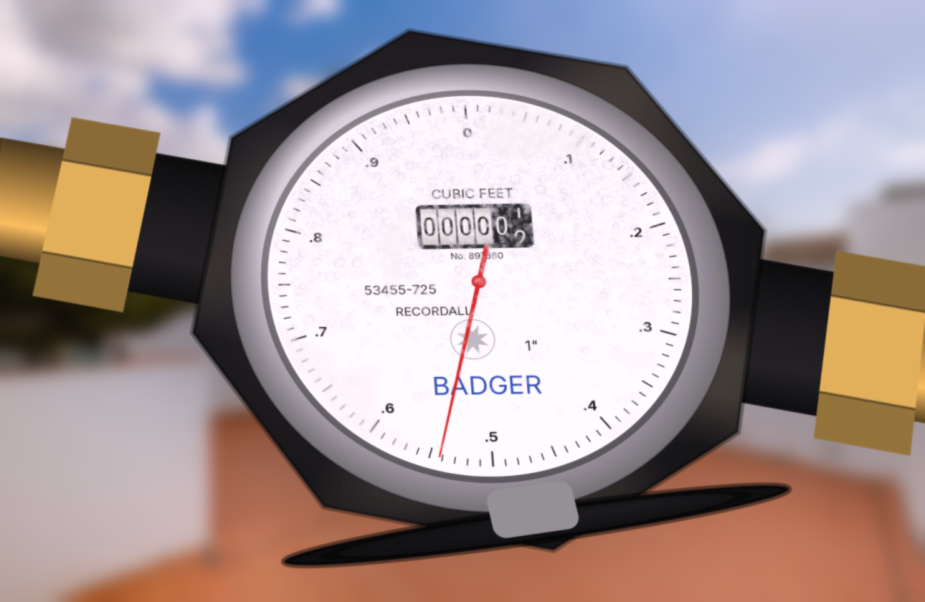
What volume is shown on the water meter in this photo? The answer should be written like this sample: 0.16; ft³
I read 1.54; ft³
